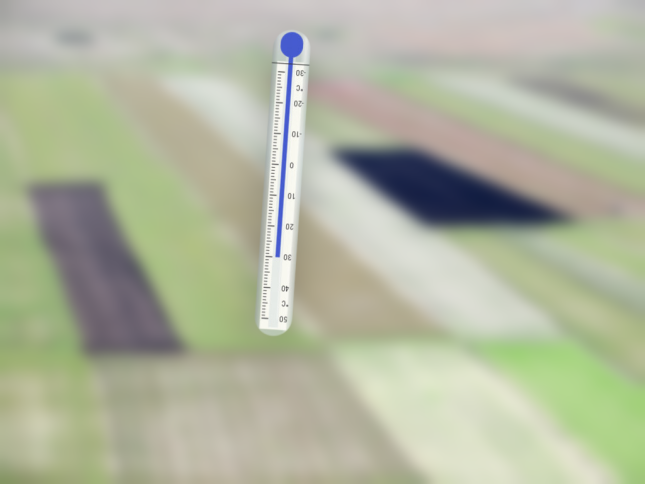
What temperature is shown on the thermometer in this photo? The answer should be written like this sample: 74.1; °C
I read 30; °C
